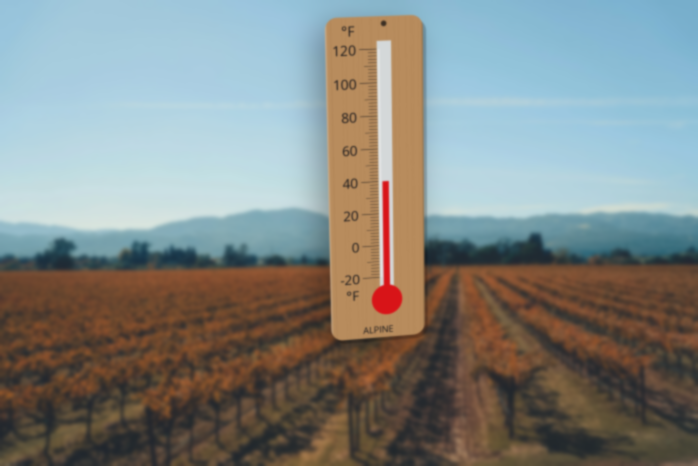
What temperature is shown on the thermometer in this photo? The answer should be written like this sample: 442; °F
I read 40; °F
